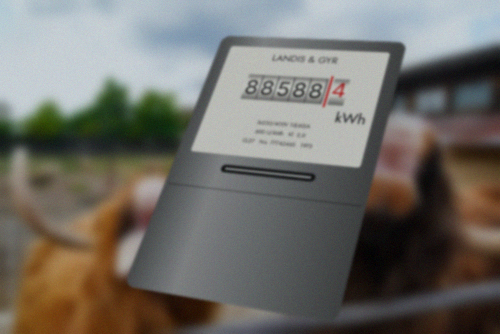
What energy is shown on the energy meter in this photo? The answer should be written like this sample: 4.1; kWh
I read 88588.4; kWh
